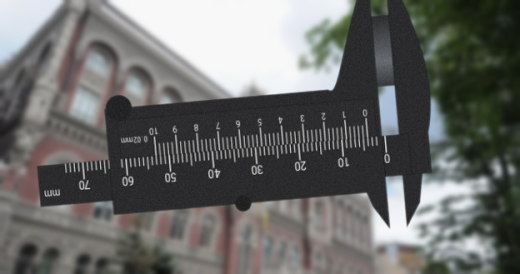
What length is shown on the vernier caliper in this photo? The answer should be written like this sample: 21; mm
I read 4.0; mm
